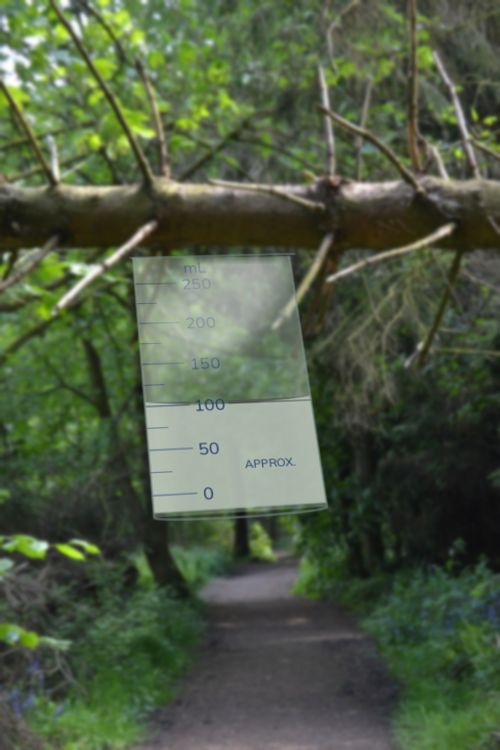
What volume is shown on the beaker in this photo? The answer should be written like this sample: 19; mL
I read 100; mL
